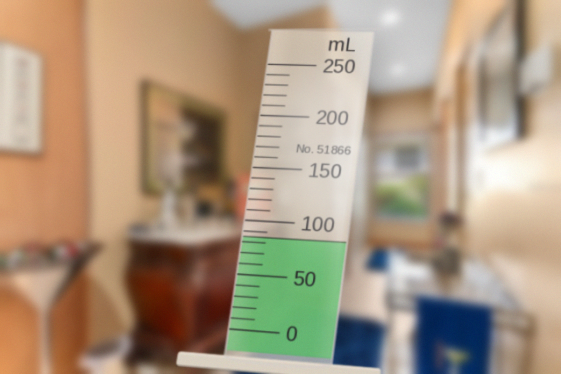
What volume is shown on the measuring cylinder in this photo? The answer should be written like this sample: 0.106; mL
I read 85; mL
